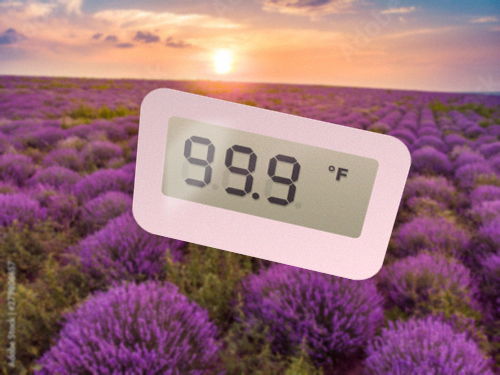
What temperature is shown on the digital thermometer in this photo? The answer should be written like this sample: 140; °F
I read 99.9; °F
